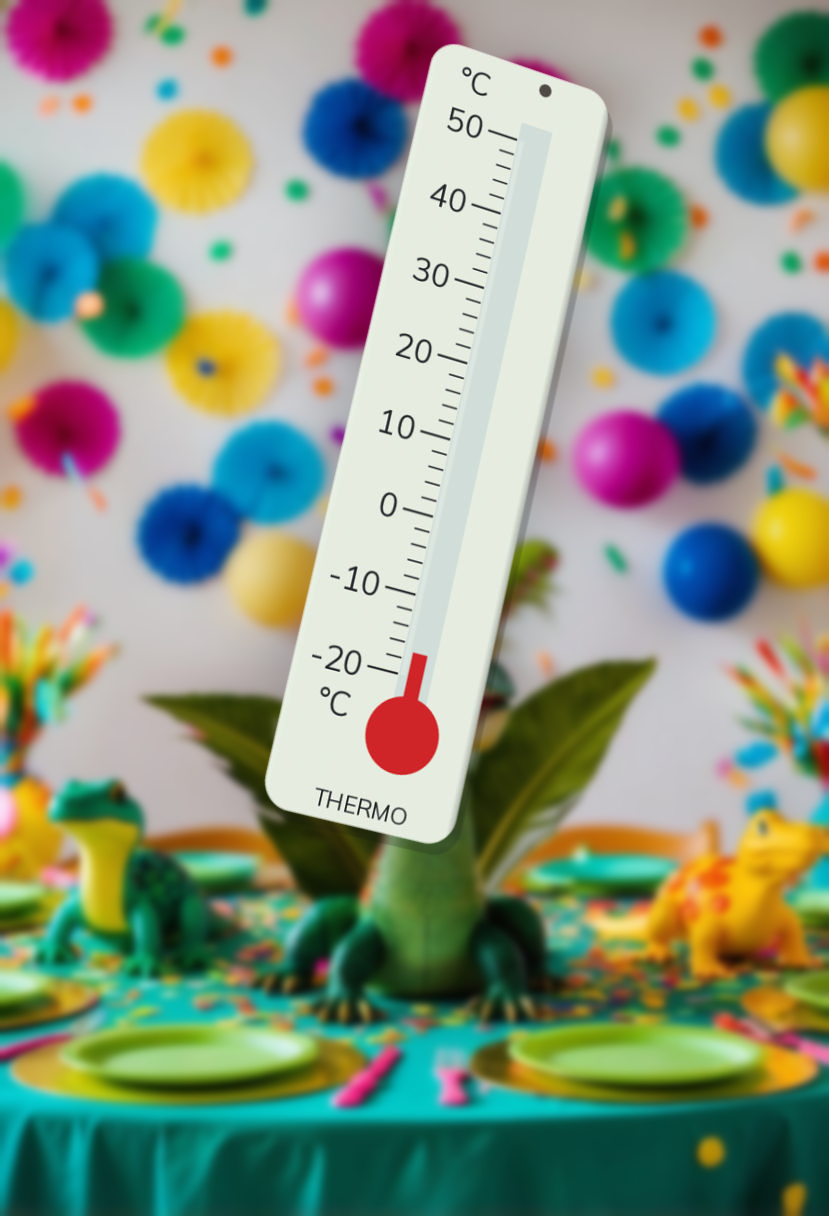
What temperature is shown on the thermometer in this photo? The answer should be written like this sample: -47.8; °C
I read -17; °C
